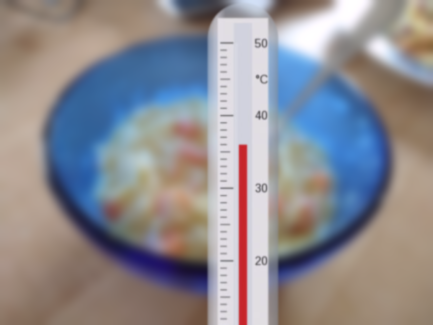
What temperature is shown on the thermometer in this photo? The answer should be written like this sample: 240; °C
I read 36; °C
